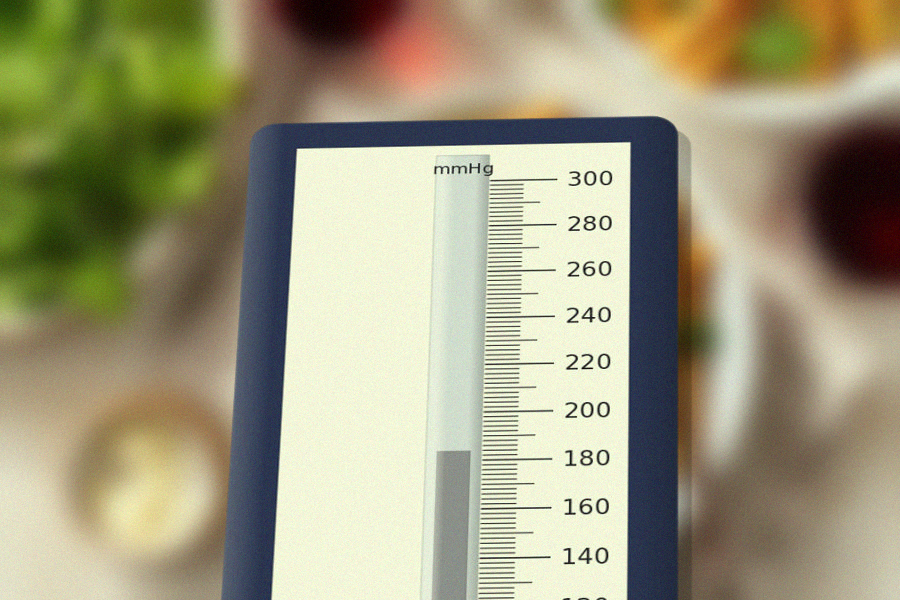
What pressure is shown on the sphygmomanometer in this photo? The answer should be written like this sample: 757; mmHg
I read 184; mmHg
